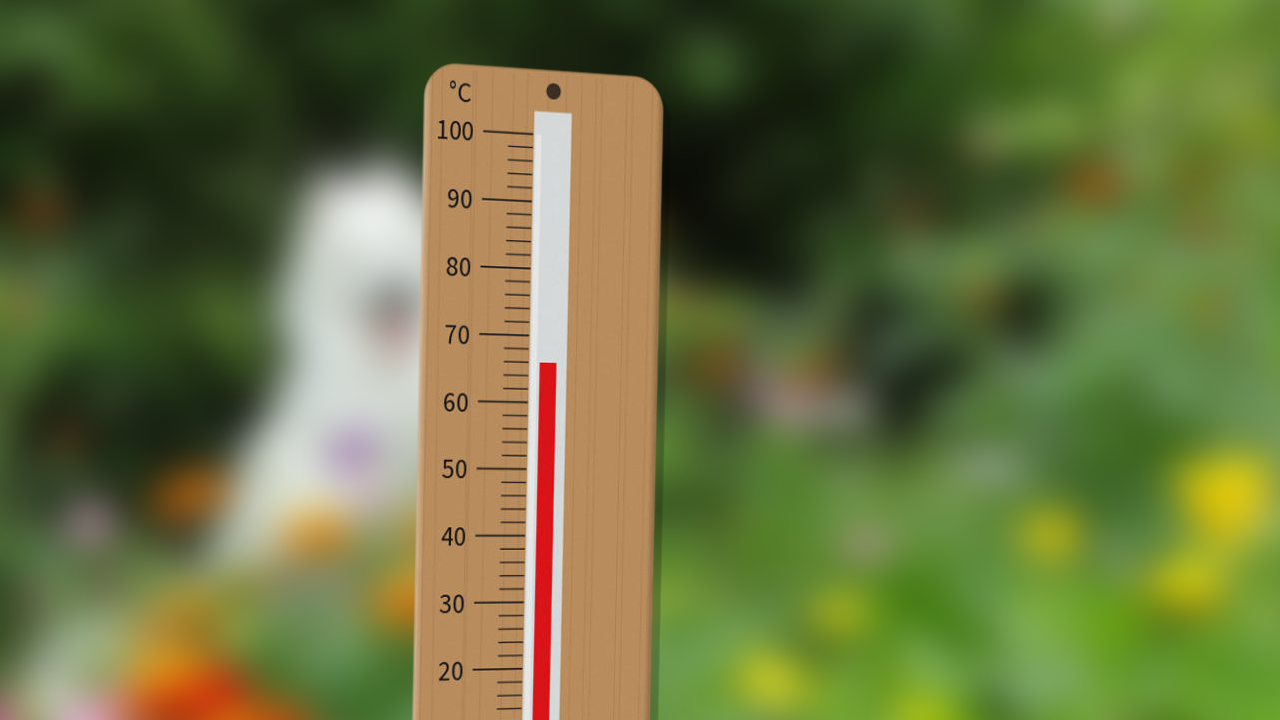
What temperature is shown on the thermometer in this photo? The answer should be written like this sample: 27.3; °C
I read 66; °C
